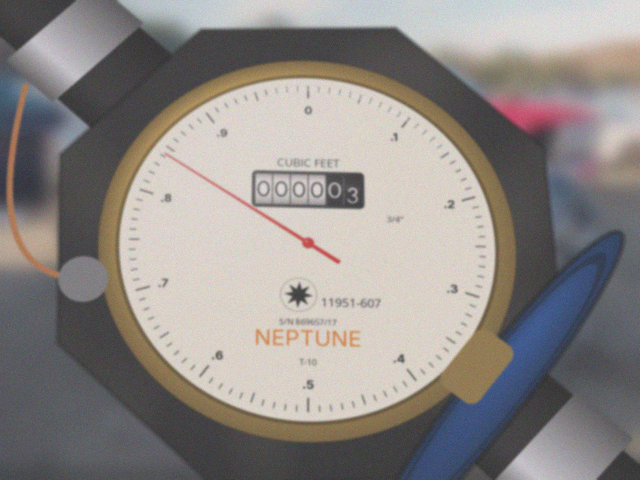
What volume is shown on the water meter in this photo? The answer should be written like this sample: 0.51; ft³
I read 2.84; ft³
